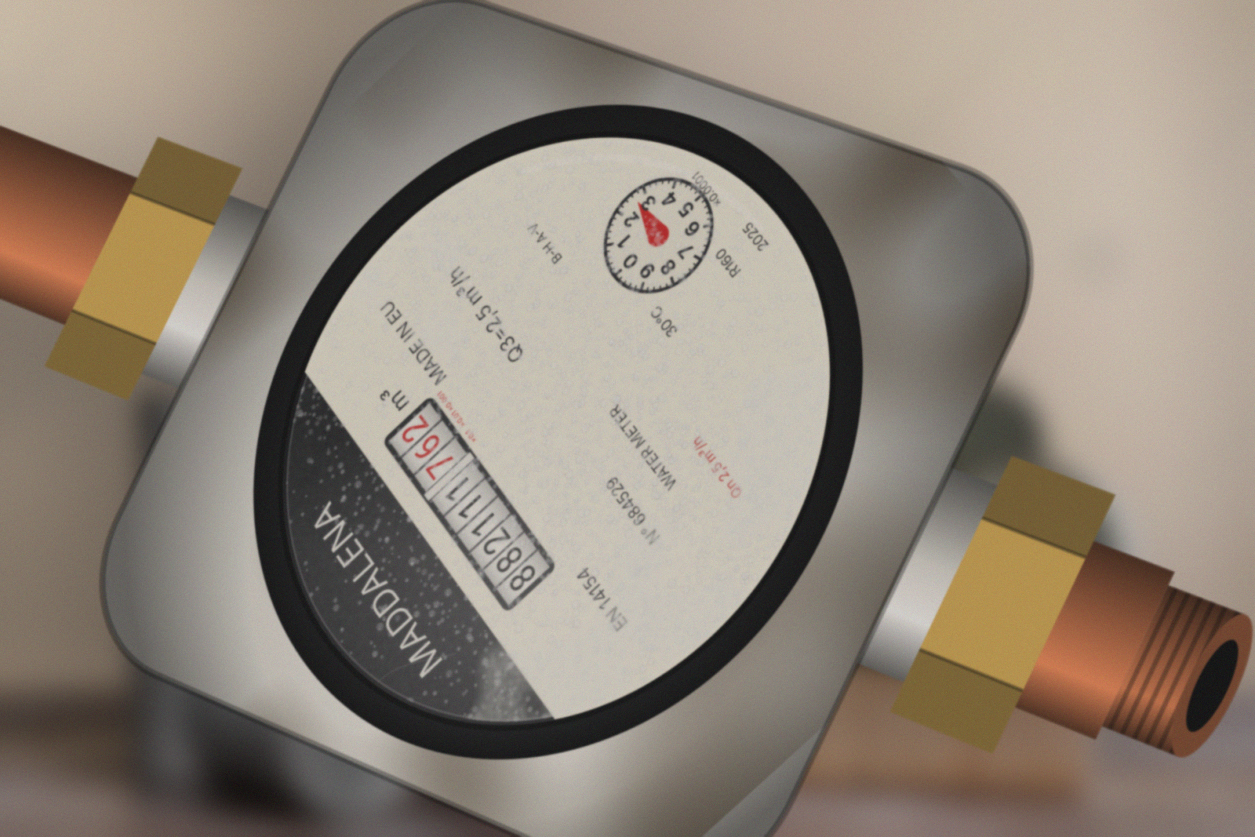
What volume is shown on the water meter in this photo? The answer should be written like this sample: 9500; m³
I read 882111.7622; m³
